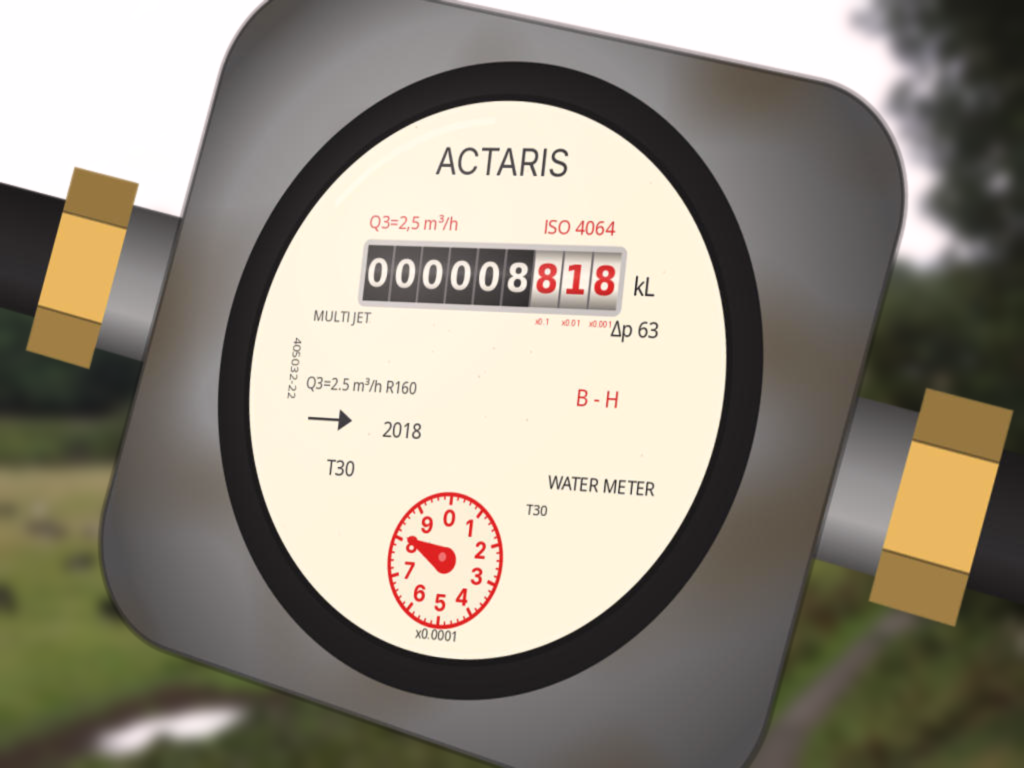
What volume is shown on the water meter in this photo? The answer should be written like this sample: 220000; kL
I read 8.8188; kL
